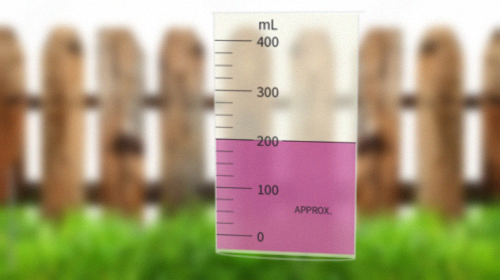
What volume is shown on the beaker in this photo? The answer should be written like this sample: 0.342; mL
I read 200; mL
